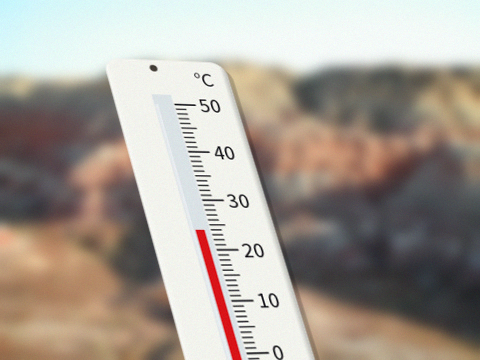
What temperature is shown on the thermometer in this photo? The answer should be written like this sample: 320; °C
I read 24; °C
